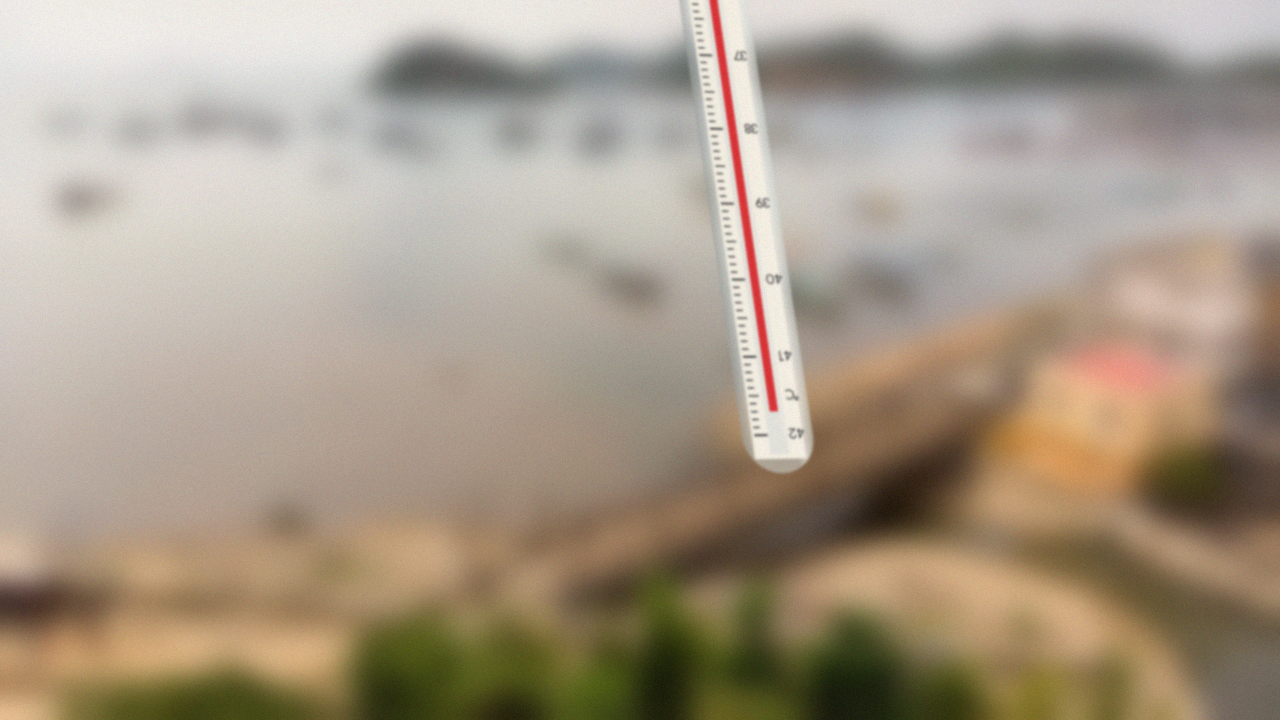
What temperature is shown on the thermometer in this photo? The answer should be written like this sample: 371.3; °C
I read 41.7; °C
